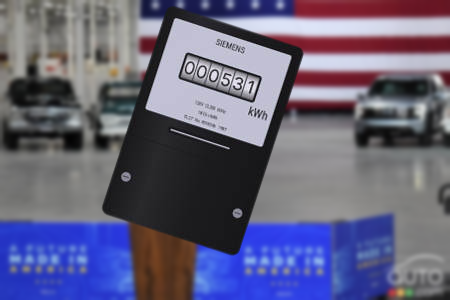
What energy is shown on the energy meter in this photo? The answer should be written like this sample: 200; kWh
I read 531; kWh
